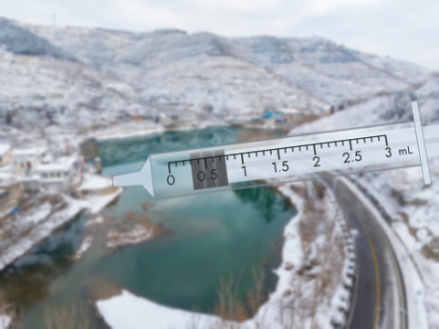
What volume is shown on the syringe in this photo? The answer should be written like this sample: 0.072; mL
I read 0.3; mL
